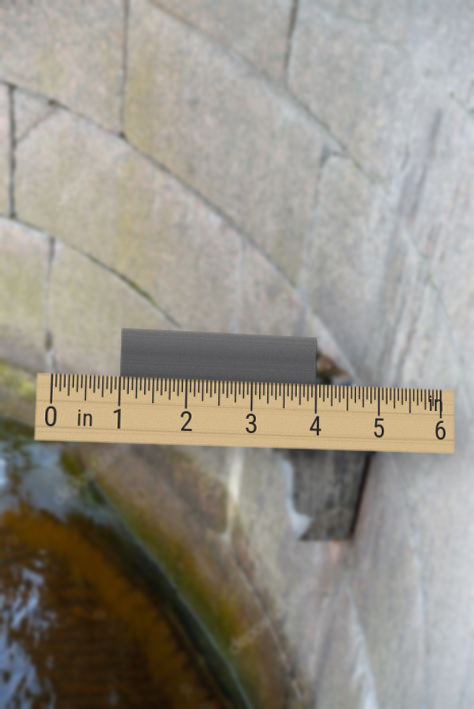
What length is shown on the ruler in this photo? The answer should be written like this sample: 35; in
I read 3; in
